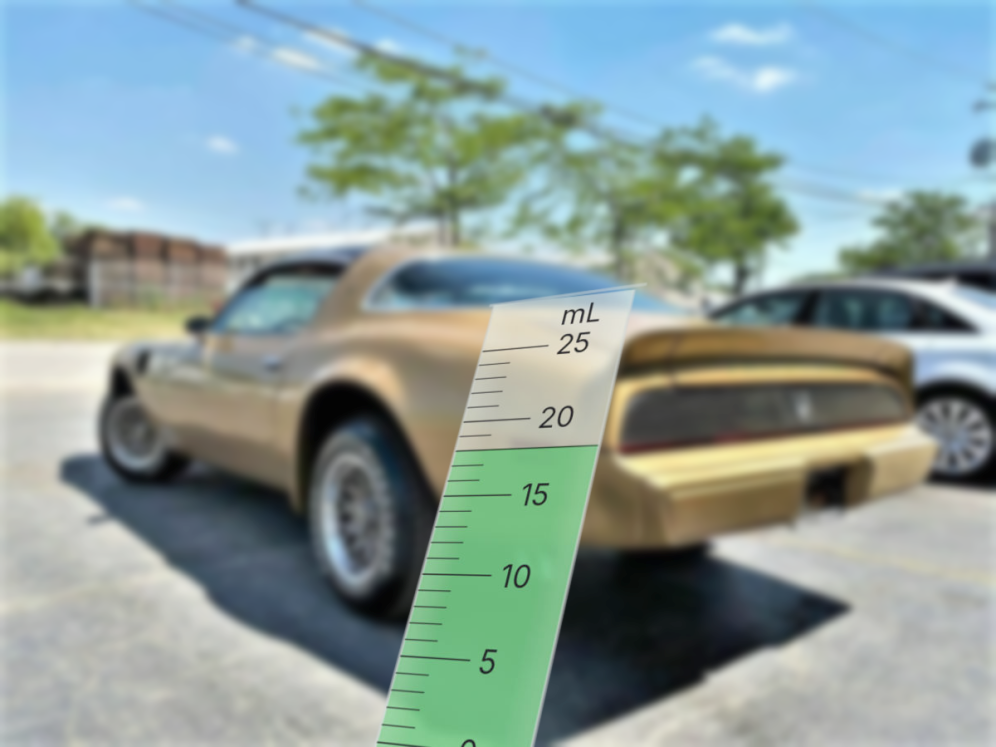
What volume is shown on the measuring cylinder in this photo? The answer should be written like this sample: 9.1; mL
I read 18; mL
